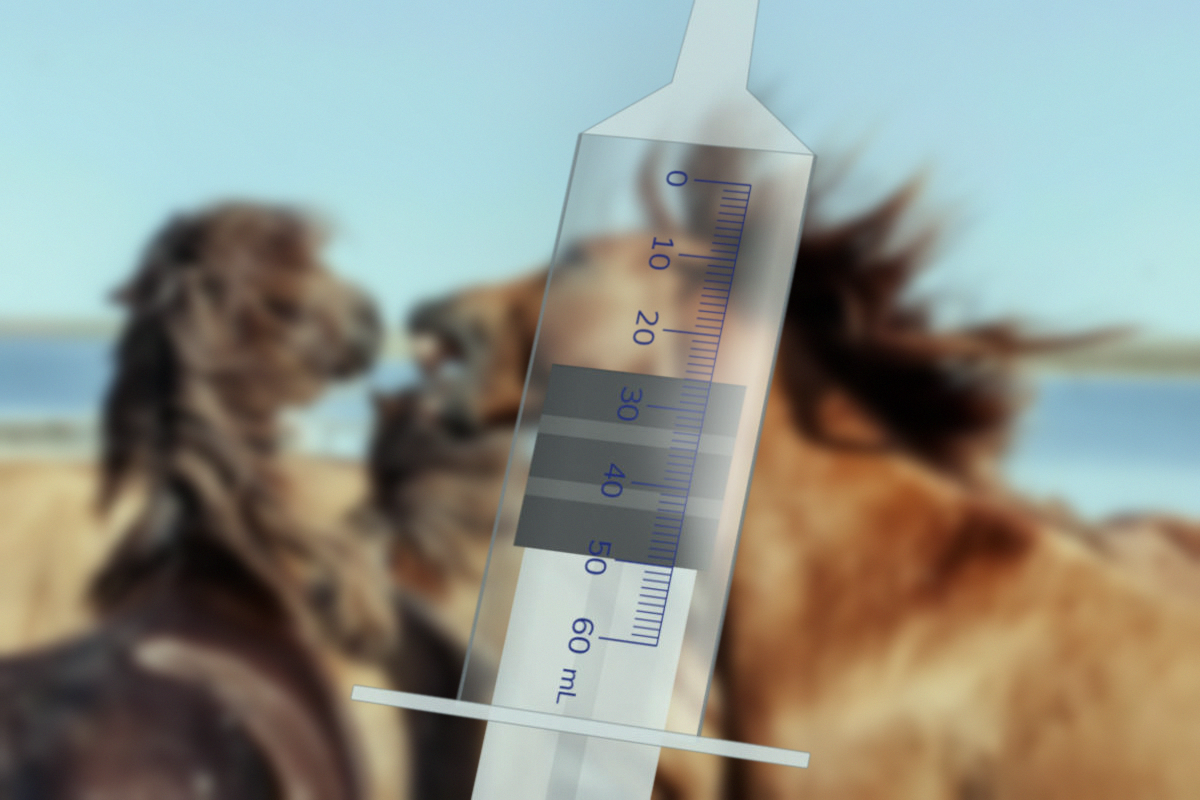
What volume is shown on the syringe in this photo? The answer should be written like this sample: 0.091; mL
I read 26; mL
